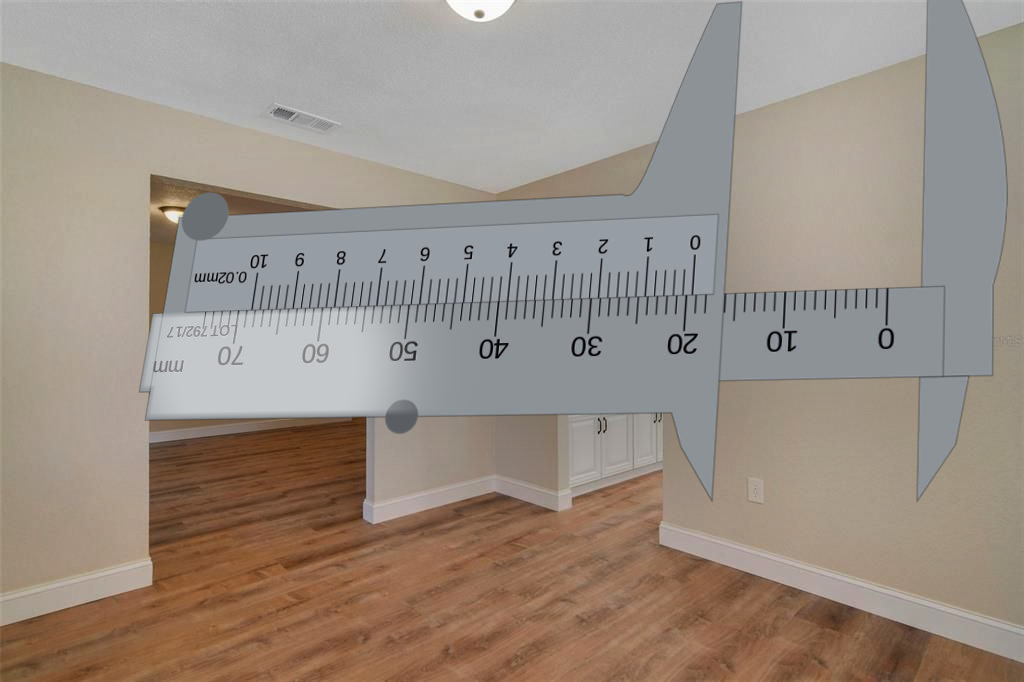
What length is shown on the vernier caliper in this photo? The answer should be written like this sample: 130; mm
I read 19.4; mm
